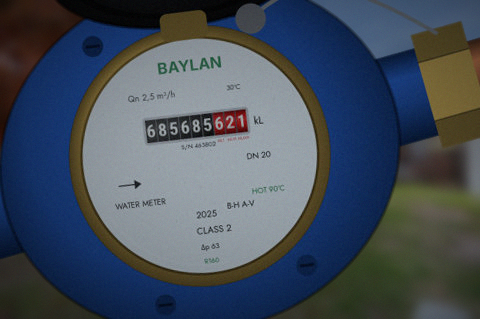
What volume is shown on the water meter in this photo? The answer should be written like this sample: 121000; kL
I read 685685.621; kL
